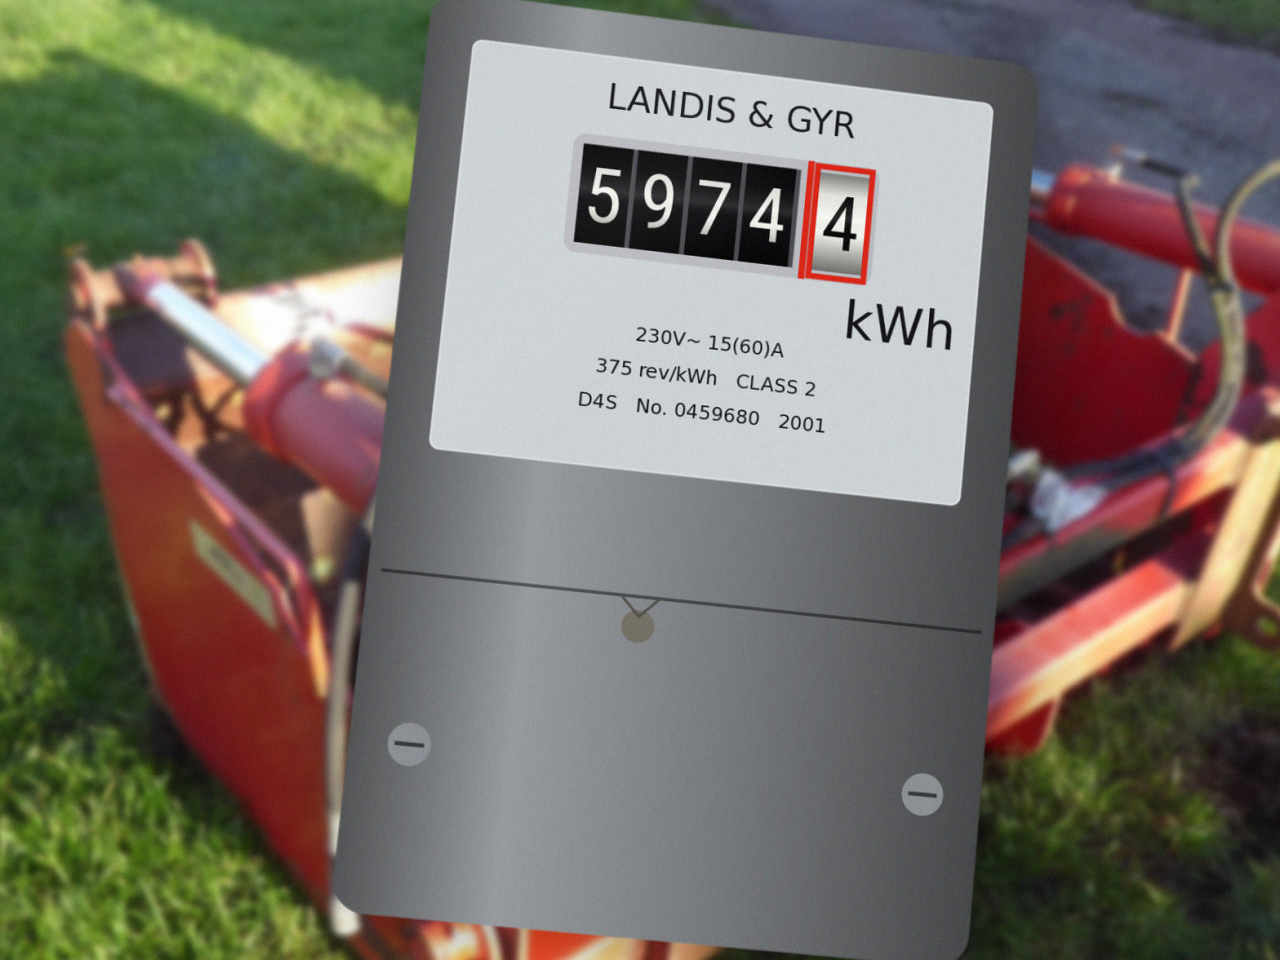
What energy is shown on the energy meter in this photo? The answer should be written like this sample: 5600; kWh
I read 5974.4; kWh
